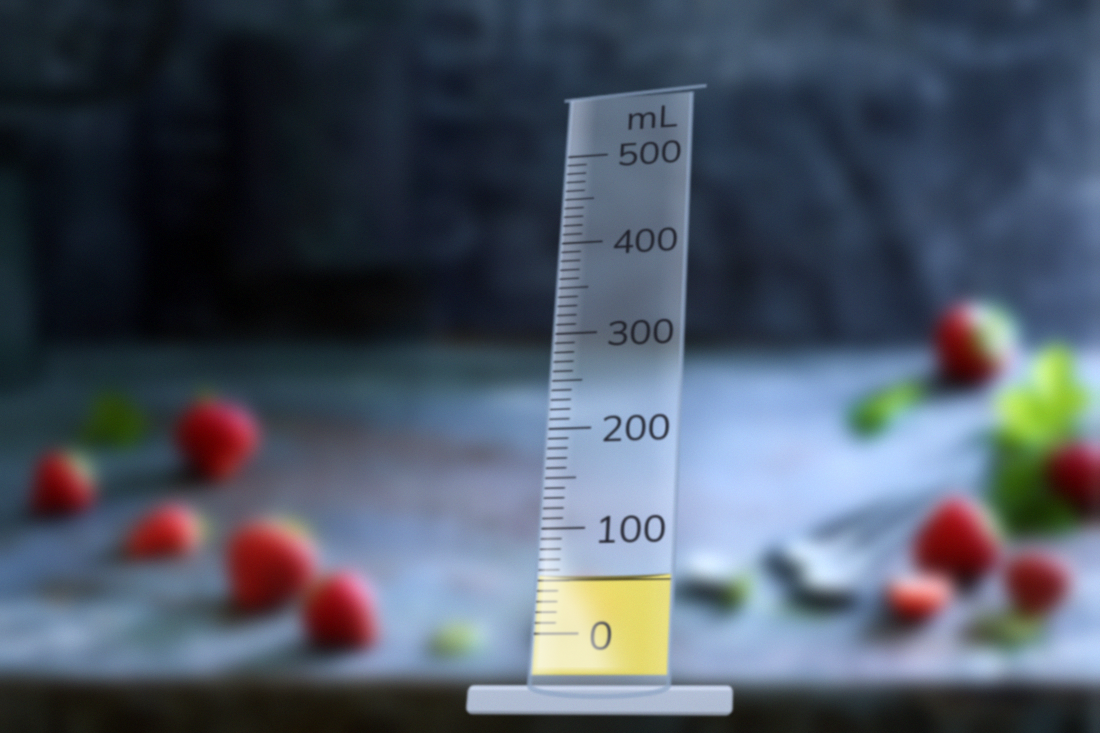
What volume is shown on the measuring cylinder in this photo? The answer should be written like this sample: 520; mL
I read 50; mL
